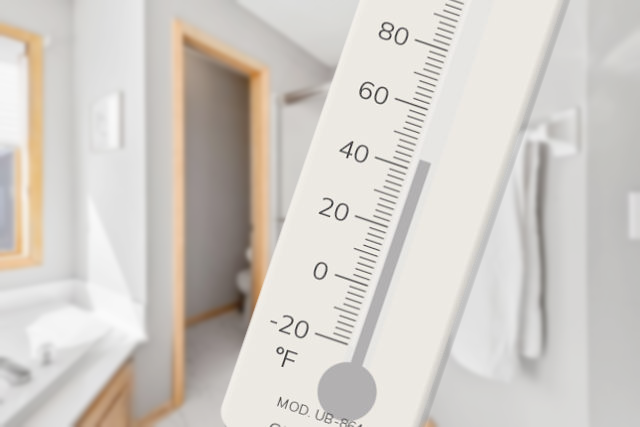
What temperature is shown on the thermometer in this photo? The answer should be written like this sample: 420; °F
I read 44; °F
